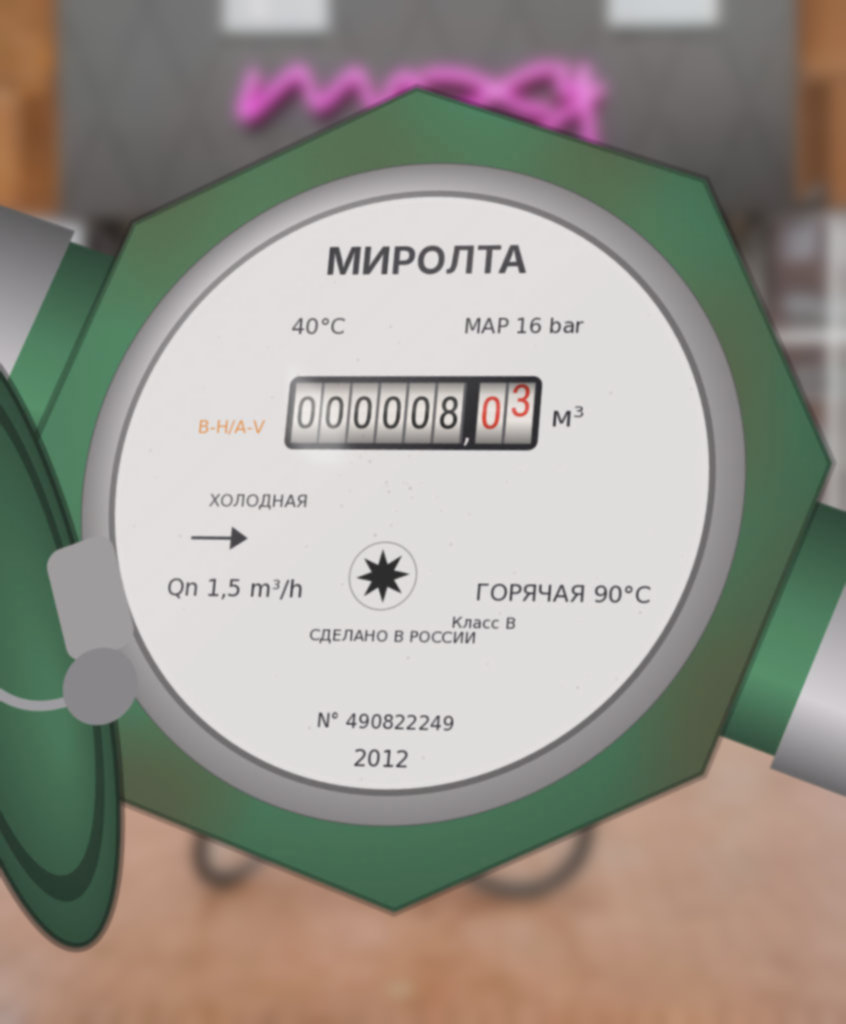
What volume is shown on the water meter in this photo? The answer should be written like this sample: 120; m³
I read 8.03; m³
